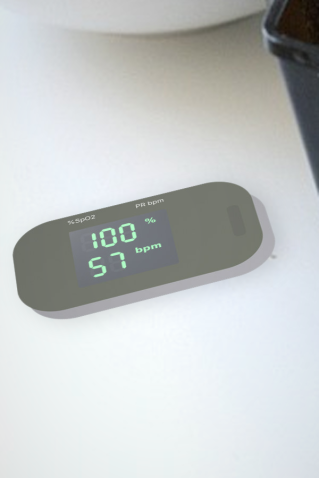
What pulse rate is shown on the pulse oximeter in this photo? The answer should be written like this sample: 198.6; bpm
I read 57; bpm
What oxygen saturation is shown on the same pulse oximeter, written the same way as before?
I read 100; %
